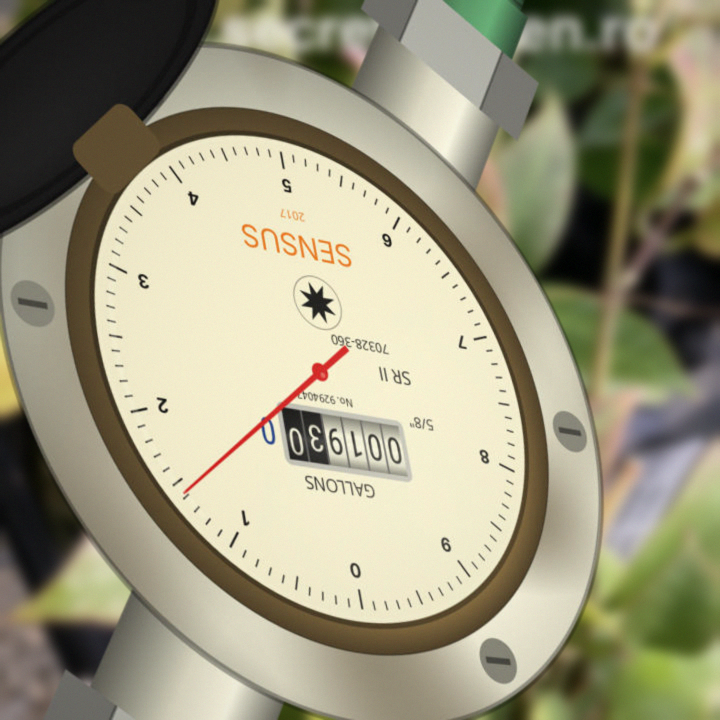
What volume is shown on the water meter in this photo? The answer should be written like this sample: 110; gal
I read 19301.4; gal
